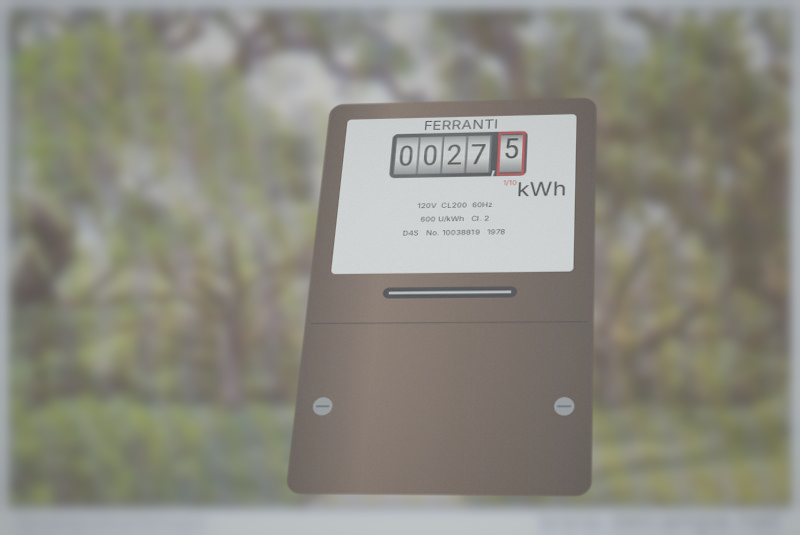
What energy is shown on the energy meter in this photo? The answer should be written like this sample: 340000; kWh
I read 27.5; kWh
